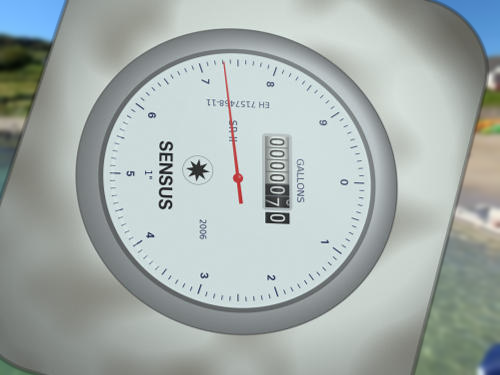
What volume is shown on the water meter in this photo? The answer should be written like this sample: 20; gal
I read 67.3; gal
